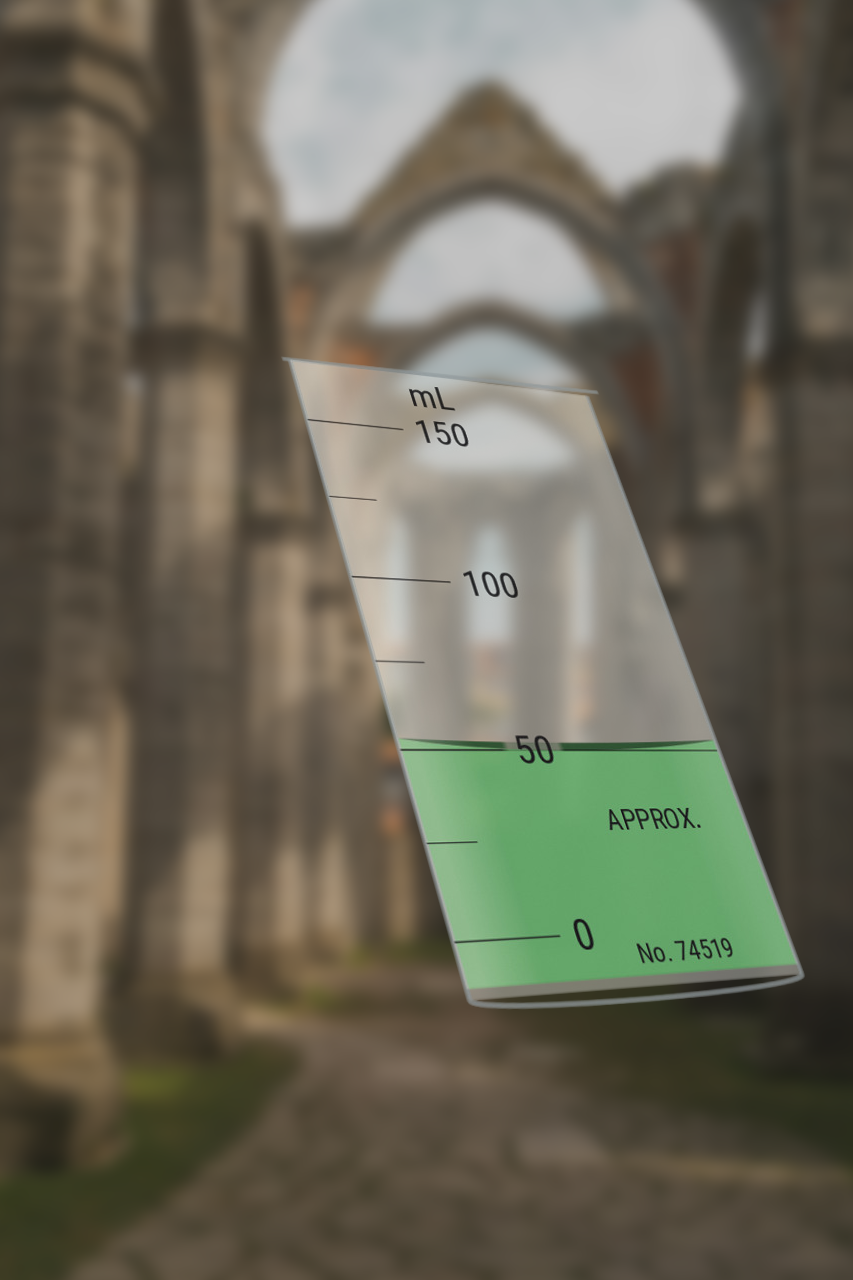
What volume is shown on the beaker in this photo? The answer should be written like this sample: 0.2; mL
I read 50; mL
